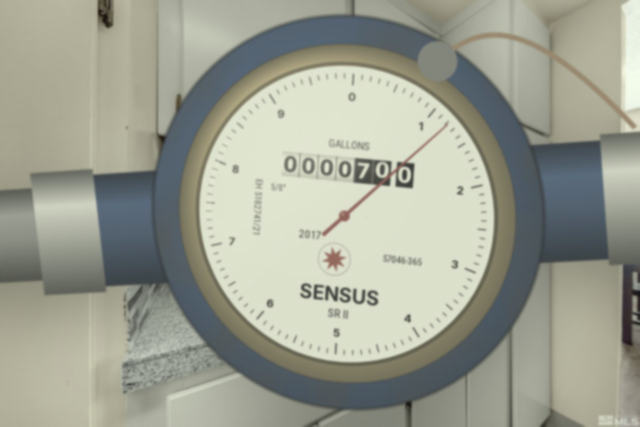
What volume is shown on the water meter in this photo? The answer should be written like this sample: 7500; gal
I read 701.2; gal
